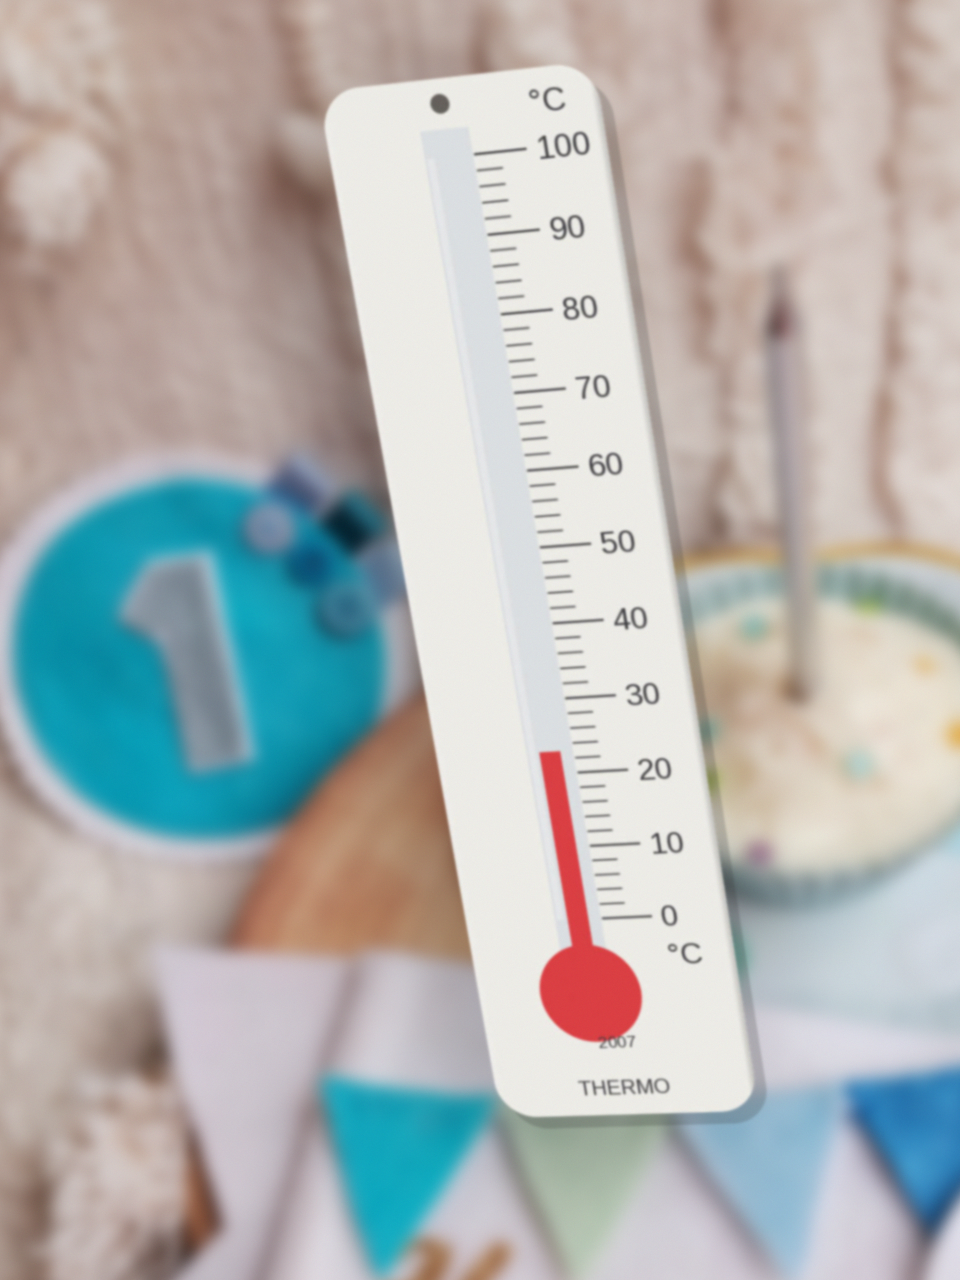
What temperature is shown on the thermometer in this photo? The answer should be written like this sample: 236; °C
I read 23; °C
